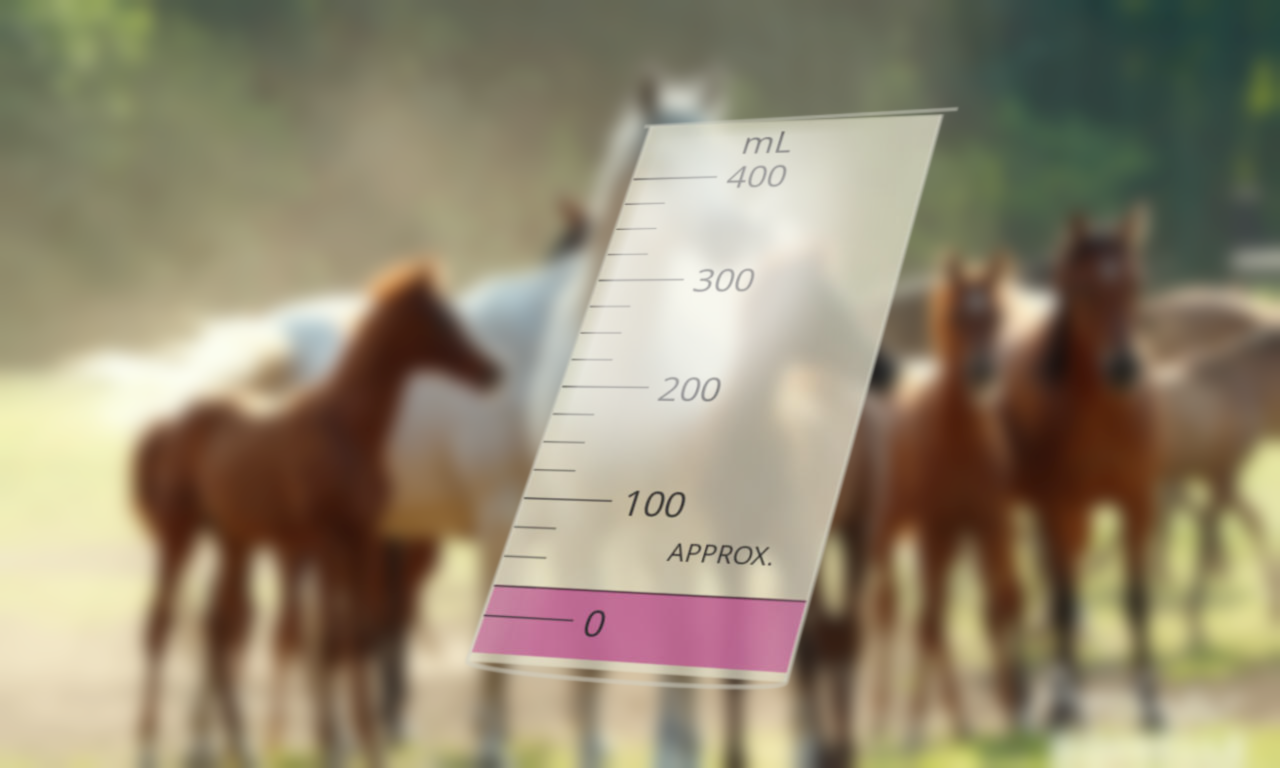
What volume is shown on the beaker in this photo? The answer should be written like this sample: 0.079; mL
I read 25; mL
